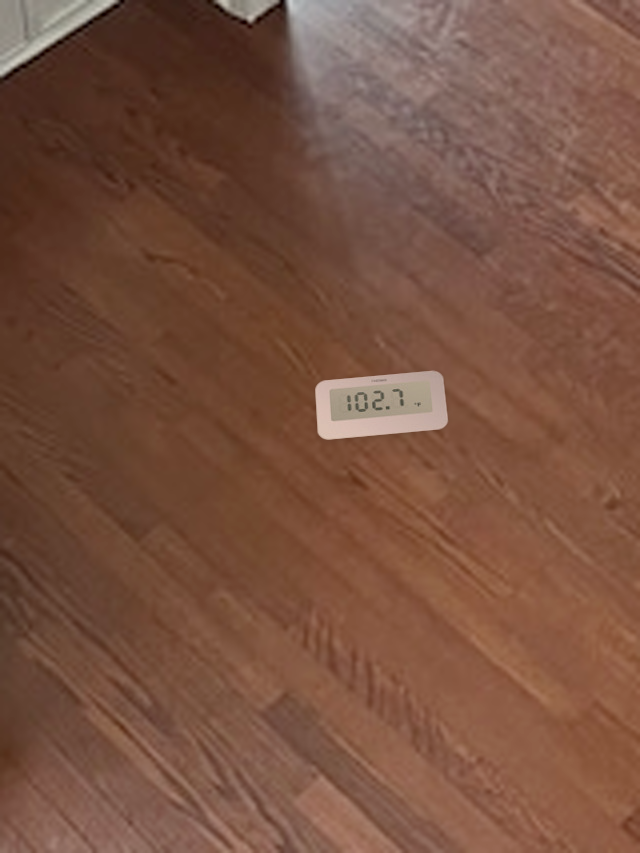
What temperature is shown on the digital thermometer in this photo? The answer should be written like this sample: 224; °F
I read 102.7; °F
